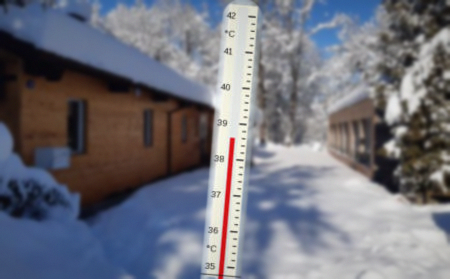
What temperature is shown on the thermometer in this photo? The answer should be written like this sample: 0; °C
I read 38.6; °C
